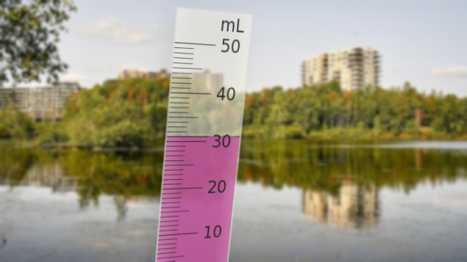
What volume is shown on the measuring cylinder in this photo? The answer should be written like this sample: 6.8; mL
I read 31; mL
